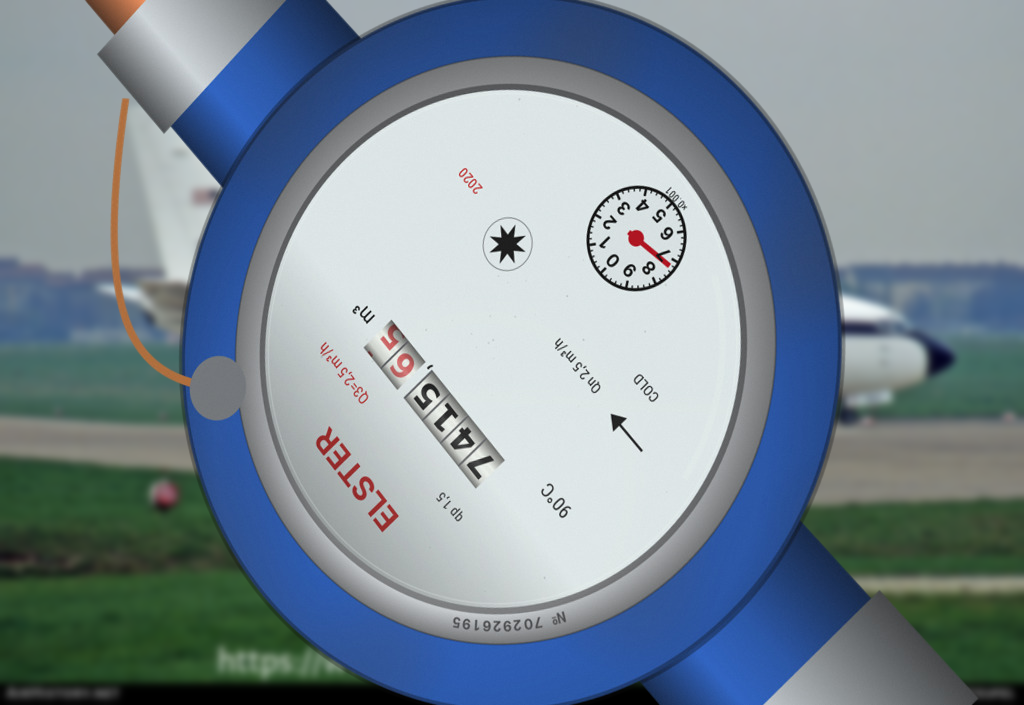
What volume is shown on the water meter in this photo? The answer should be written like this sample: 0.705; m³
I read 7415.647; m³
